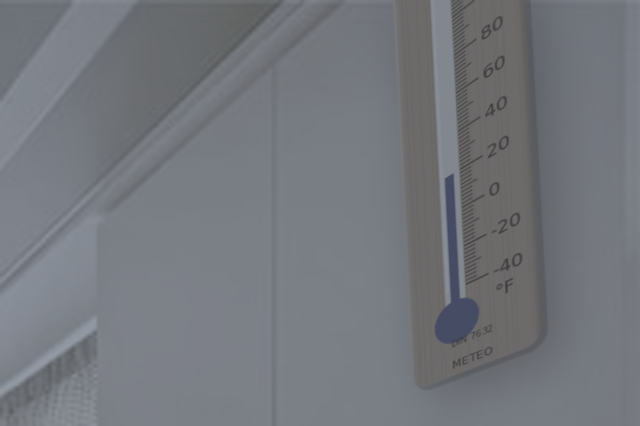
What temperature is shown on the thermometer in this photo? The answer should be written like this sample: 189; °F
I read 20; °F
